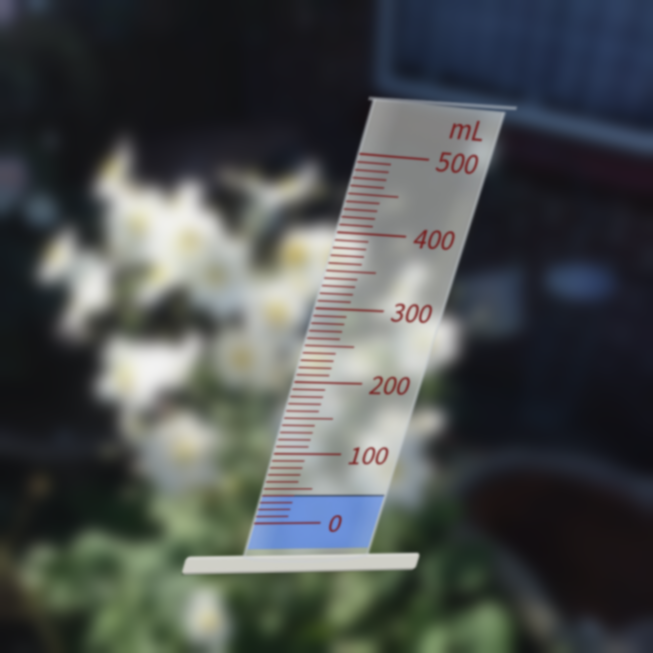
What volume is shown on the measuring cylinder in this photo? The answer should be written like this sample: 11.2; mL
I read 40; mL
